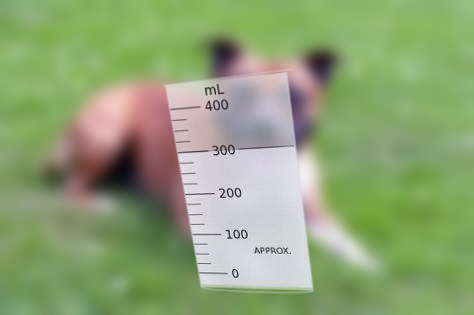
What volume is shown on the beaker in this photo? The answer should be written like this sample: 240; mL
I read 300; mL
